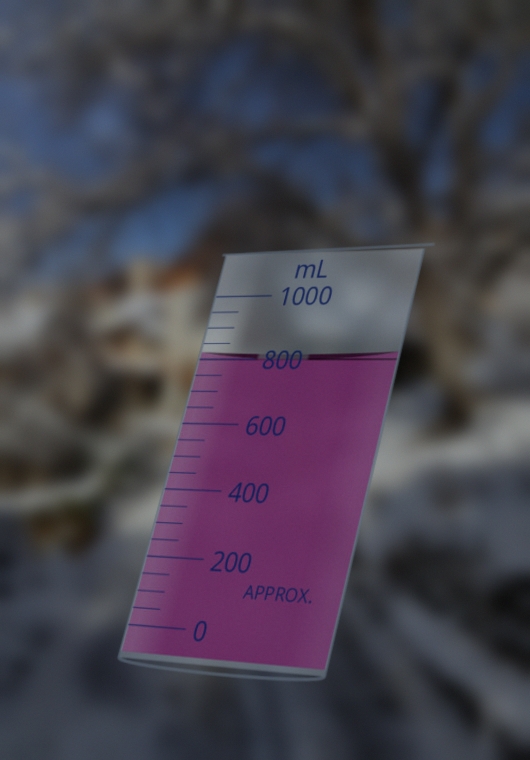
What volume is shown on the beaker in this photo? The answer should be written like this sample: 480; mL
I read 800; mL
